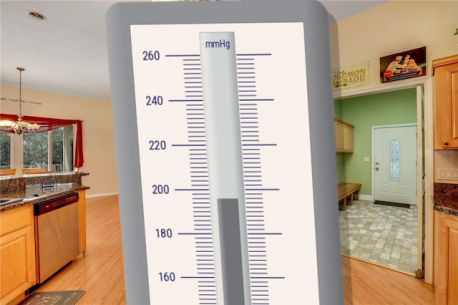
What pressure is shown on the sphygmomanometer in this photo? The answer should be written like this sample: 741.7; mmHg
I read 196; mmHg
